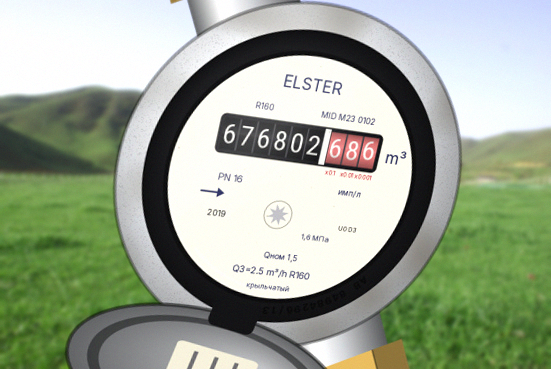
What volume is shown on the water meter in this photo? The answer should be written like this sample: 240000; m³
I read 676802.686; m³
